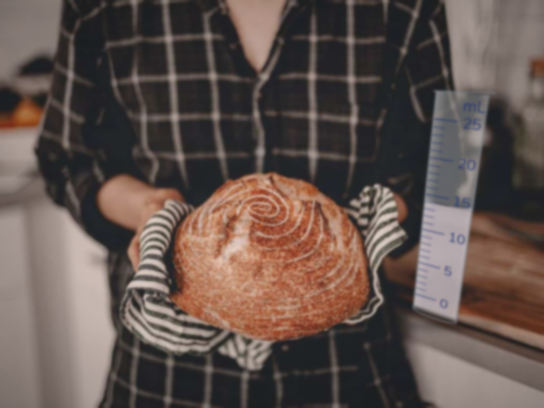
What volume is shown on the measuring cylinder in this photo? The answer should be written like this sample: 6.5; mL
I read 14; mL
